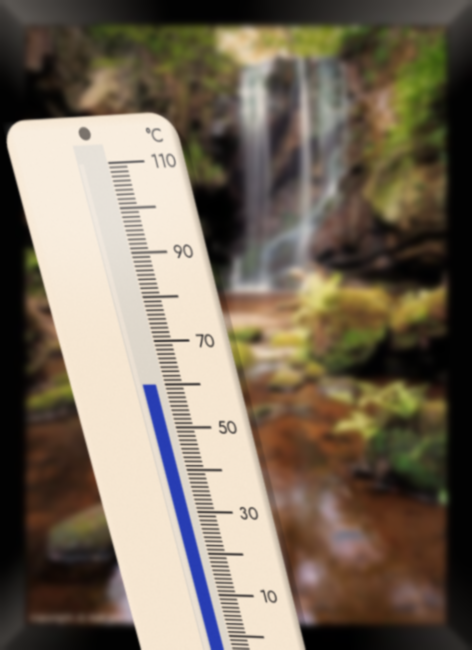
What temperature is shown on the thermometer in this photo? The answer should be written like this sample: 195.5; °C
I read 60; °C
